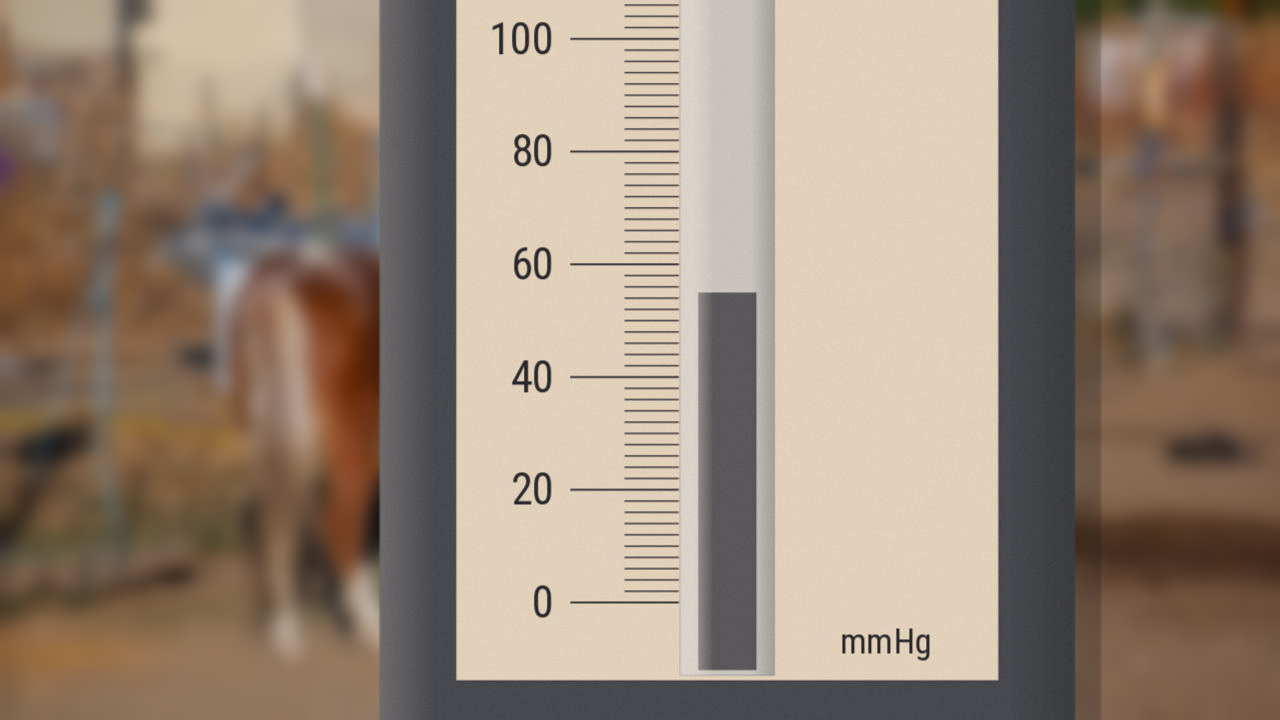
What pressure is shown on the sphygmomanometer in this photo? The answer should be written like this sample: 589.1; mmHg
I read 55; mmHg
